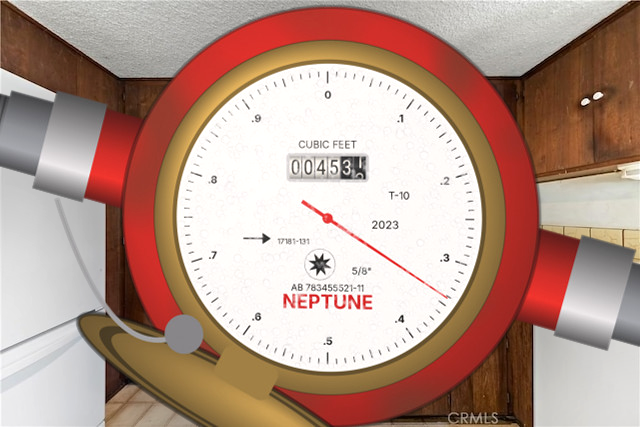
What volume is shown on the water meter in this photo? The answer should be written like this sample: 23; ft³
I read 4531.34; ft³
